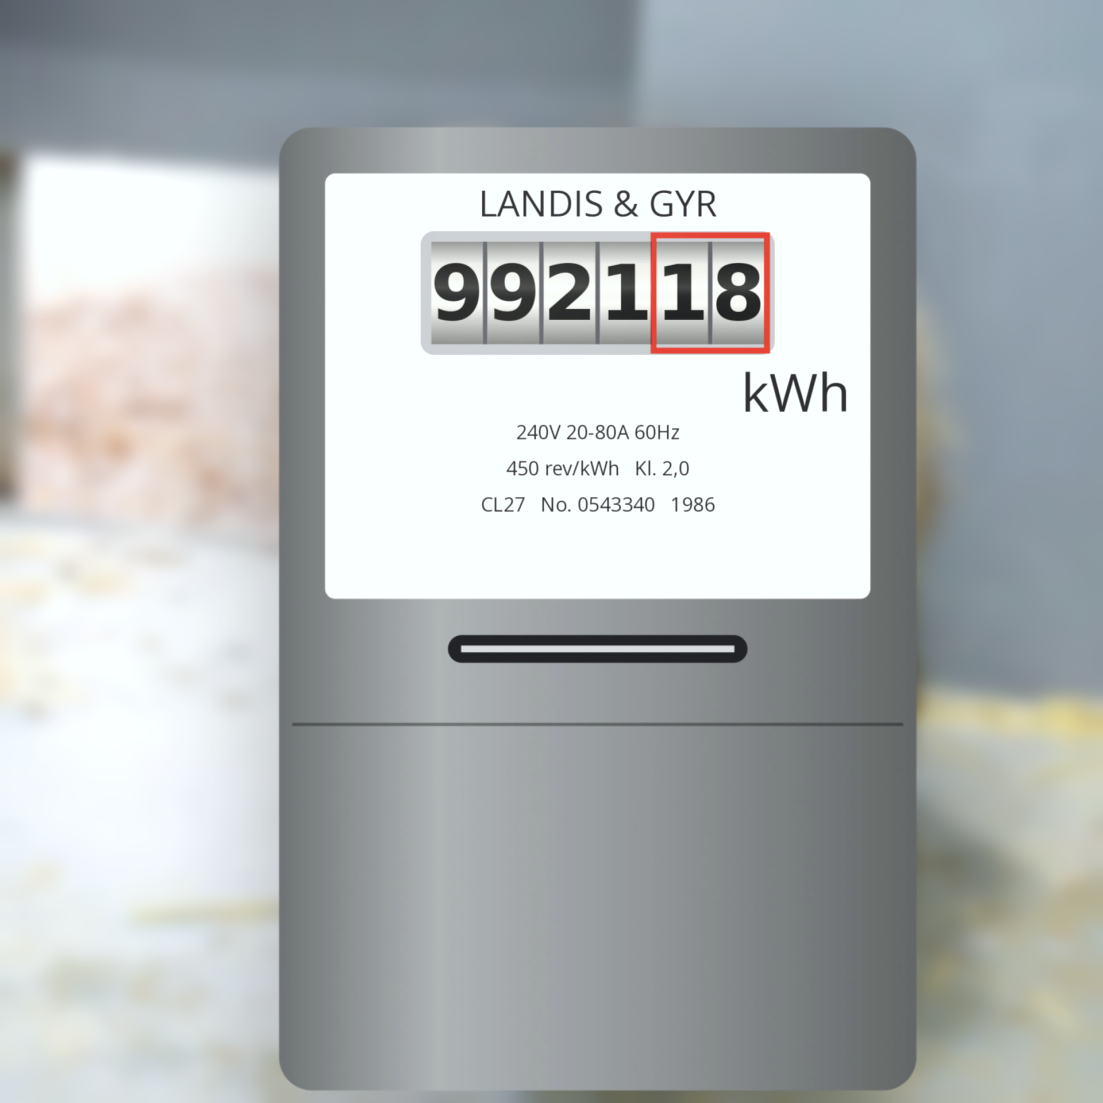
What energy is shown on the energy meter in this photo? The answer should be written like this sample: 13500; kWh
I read 9921.18; kWh
